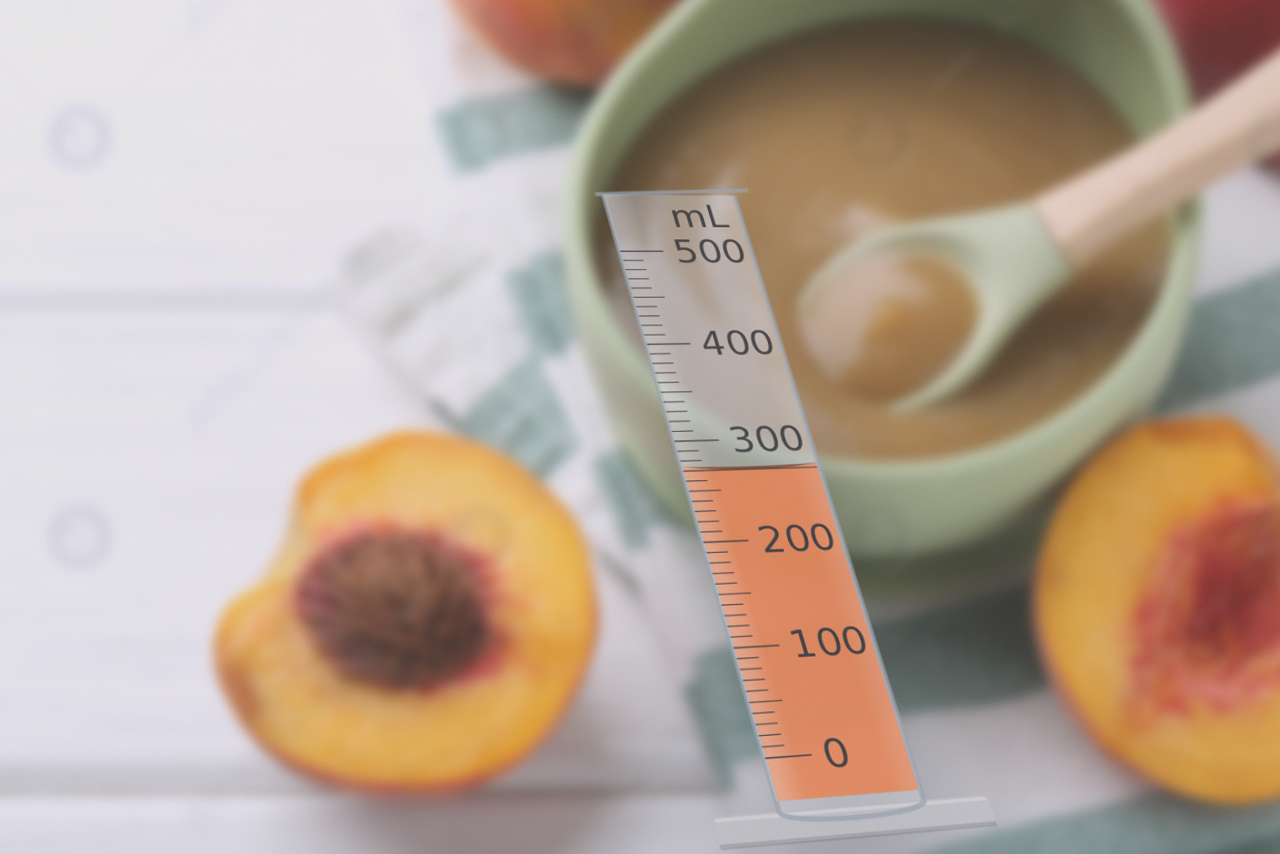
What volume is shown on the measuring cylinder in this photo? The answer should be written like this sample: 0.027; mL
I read 270; mL
